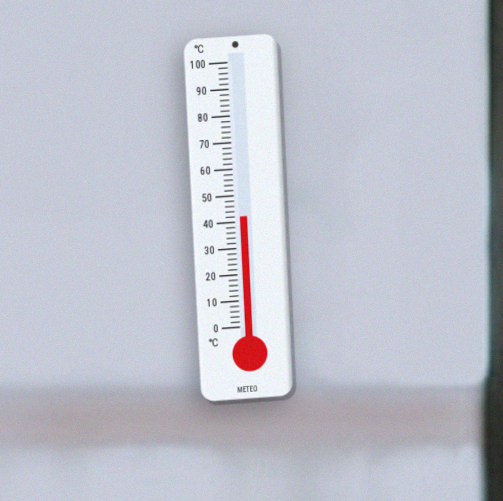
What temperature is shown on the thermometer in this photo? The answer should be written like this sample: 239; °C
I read 42; °C
